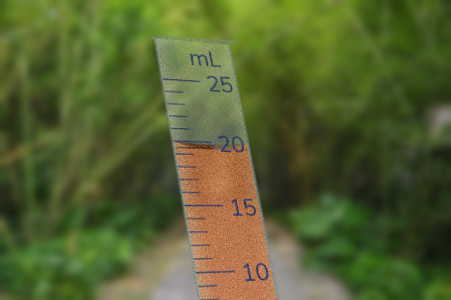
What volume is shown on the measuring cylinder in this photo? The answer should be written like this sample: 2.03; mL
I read 19.5; mL
